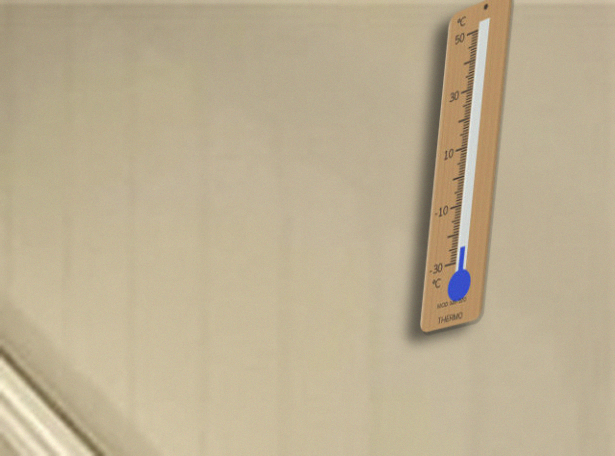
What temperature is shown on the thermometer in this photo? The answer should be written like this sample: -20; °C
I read -25; °C
